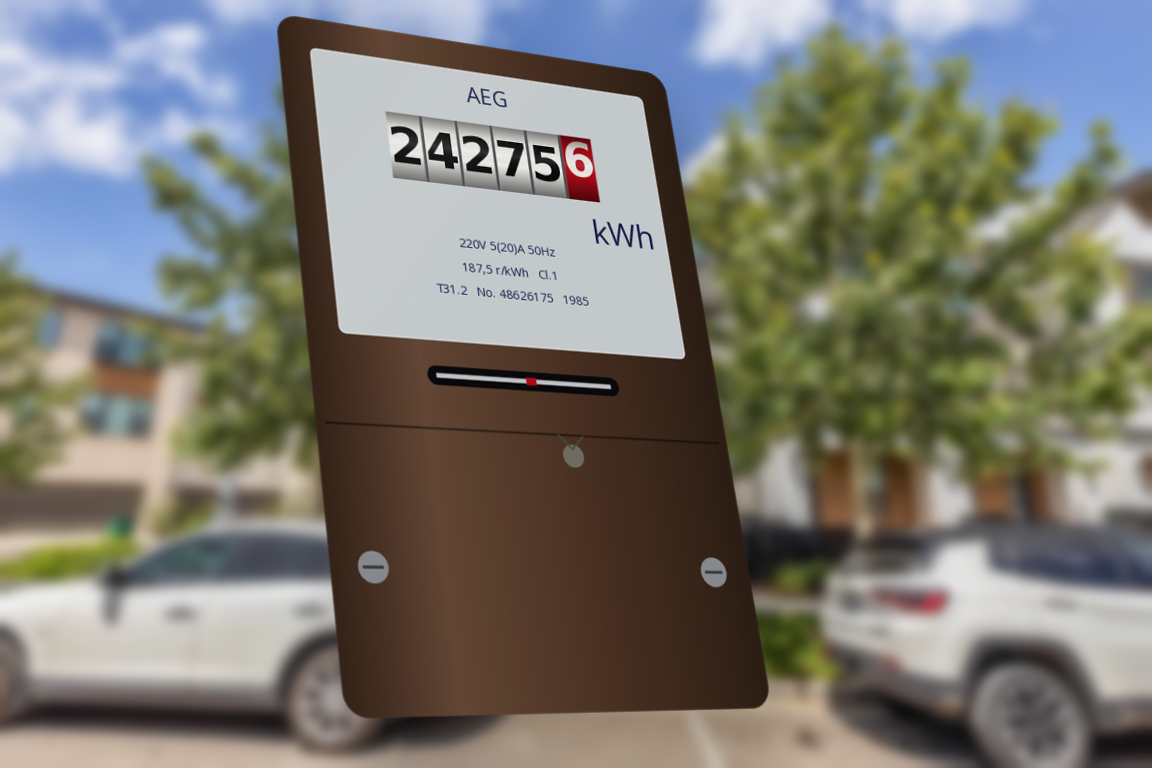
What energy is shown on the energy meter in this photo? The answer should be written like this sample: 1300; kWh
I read 24275.6; kWh
